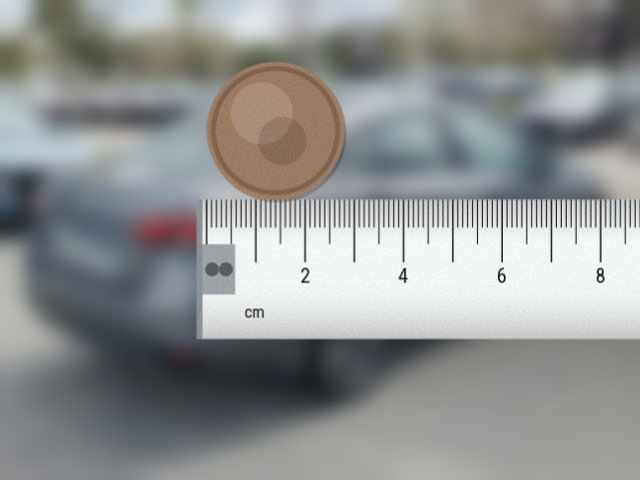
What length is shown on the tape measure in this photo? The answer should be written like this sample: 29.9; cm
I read 2.8; cm
